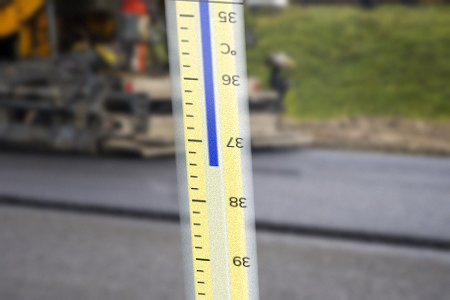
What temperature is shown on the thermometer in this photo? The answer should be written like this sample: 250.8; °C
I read 37.4; °C
